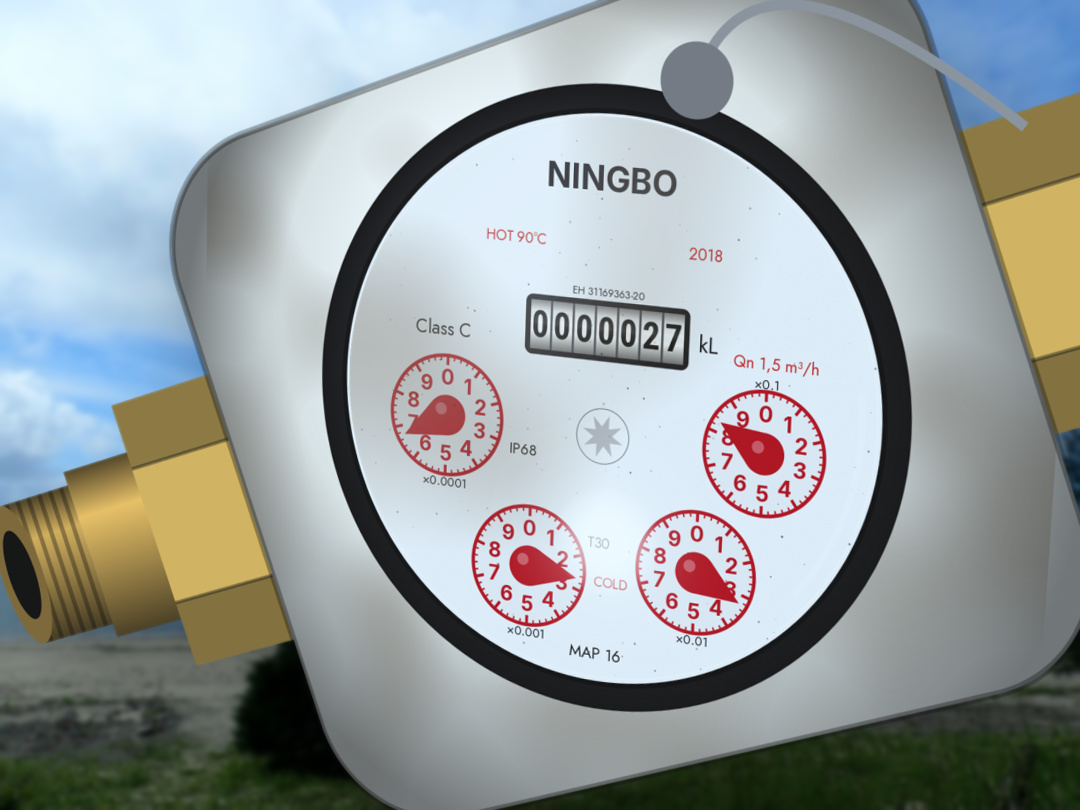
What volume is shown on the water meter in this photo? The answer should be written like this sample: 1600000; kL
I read 27.8326; kL
